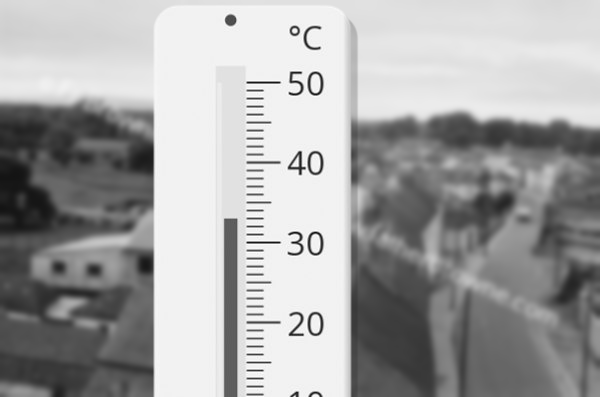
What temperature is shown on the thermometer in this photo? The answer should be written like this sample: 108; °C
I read 33; °C
